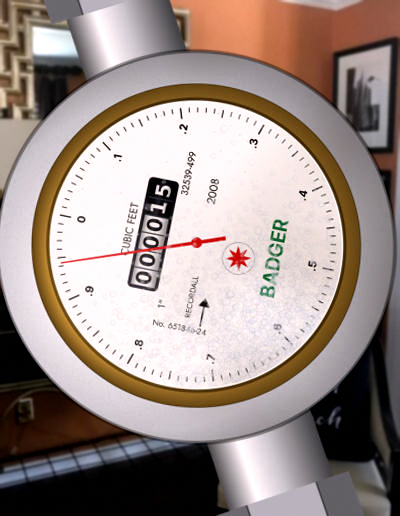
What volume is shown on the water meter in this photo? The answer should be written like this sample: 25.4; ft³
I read 14.94; ft³
